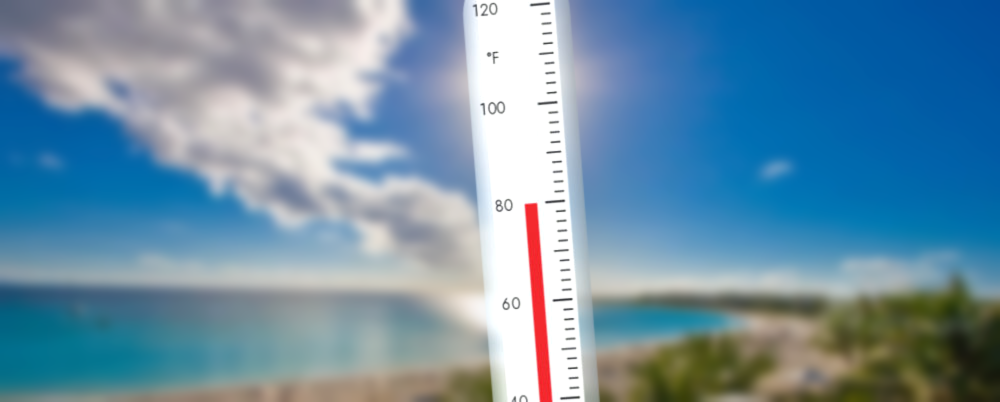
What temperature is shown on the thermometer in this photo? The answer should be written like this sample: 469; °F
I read 80; °F
